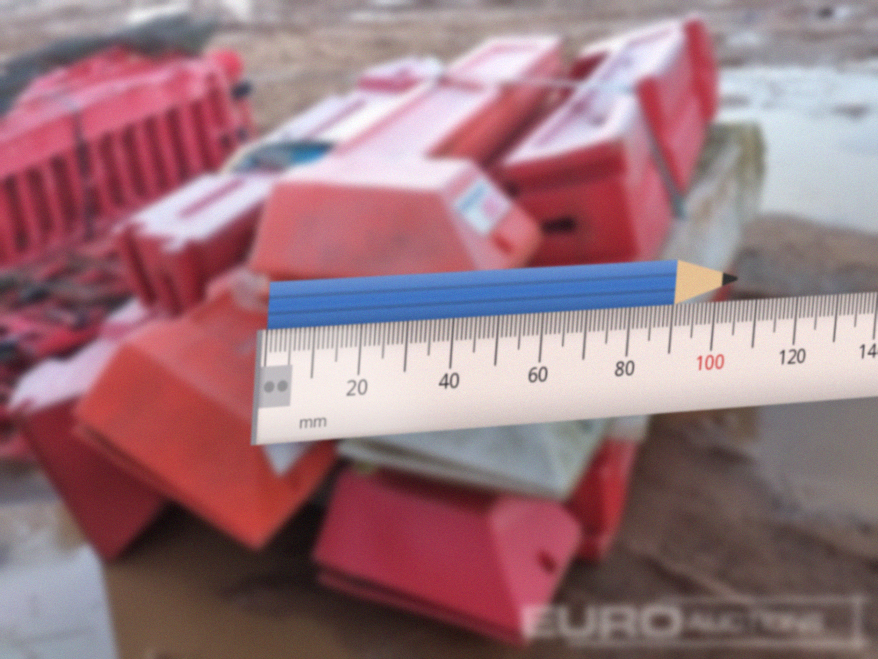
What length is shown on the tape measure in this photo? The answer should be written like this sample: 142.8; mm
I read 105; mm
